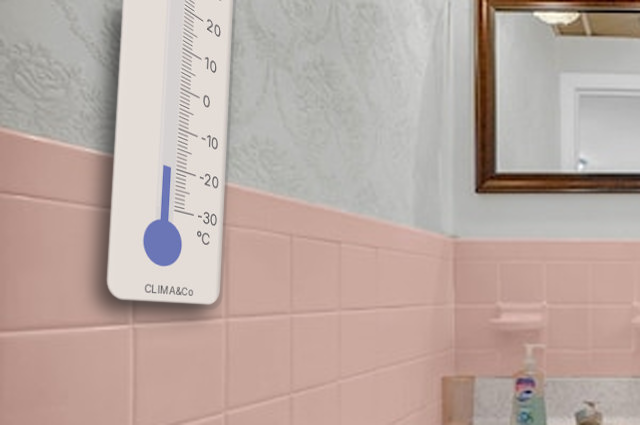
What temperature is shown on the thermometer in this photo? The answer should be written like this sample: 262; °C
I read -20; °C
